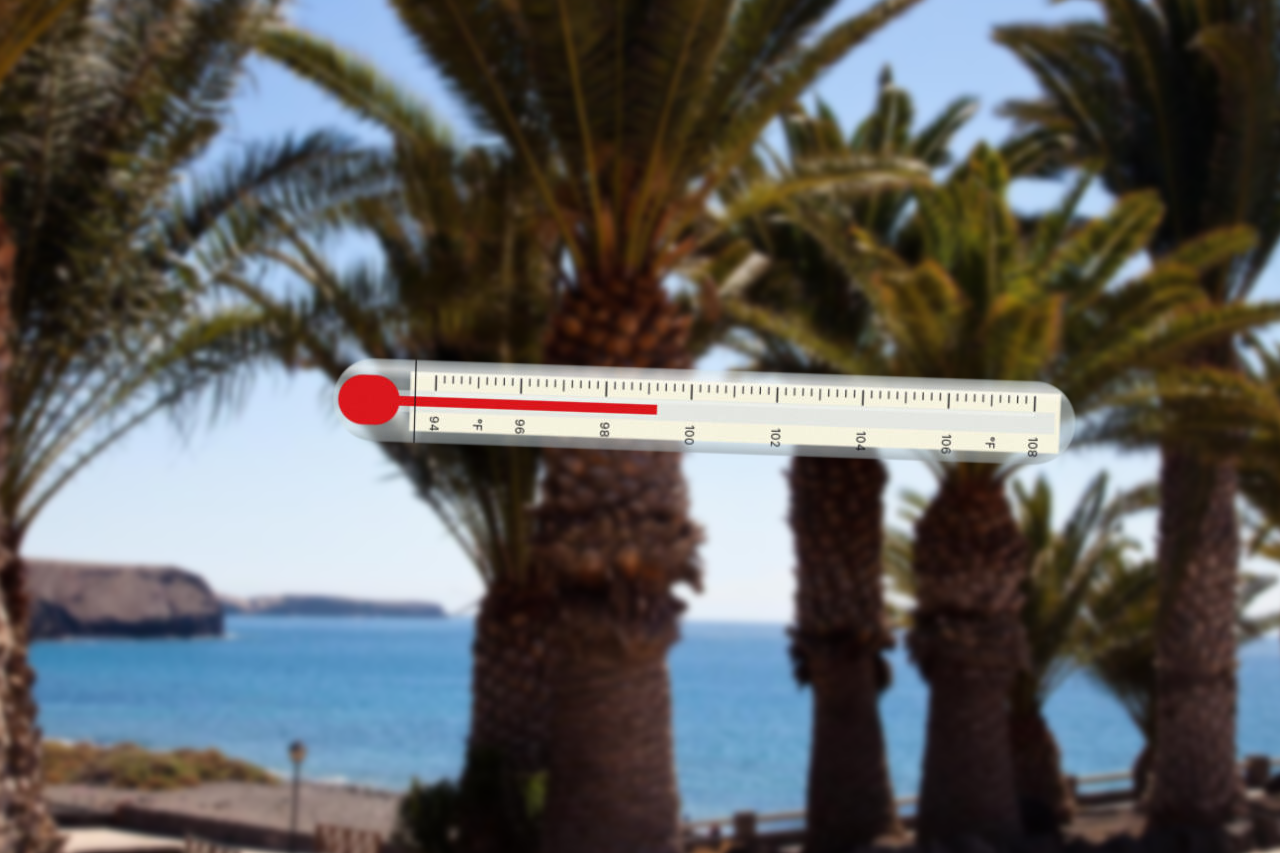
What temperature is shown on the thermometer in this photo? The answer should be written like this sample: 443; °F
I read 99.2; °F
